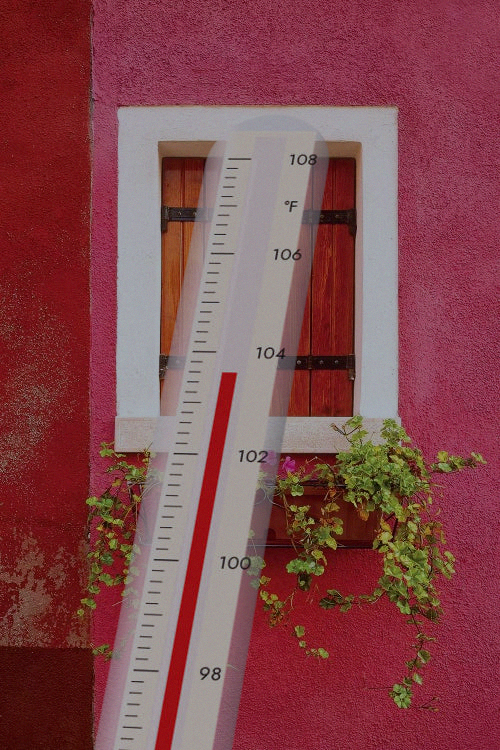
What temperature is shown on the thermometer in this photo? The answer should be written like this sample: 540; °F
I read 103.6; °F
